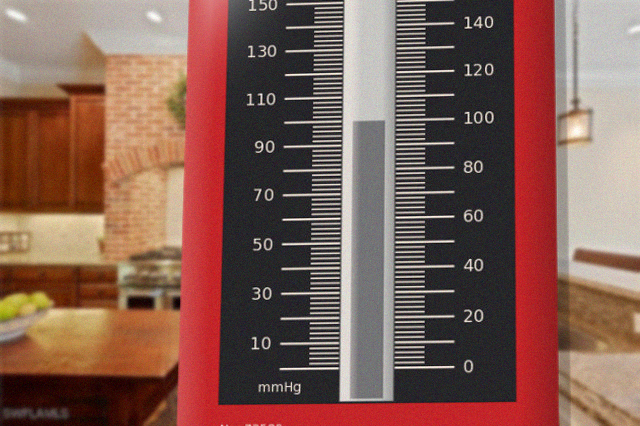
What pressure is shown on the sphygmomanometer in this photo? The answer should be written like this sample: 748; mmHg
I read 100; mmHg
